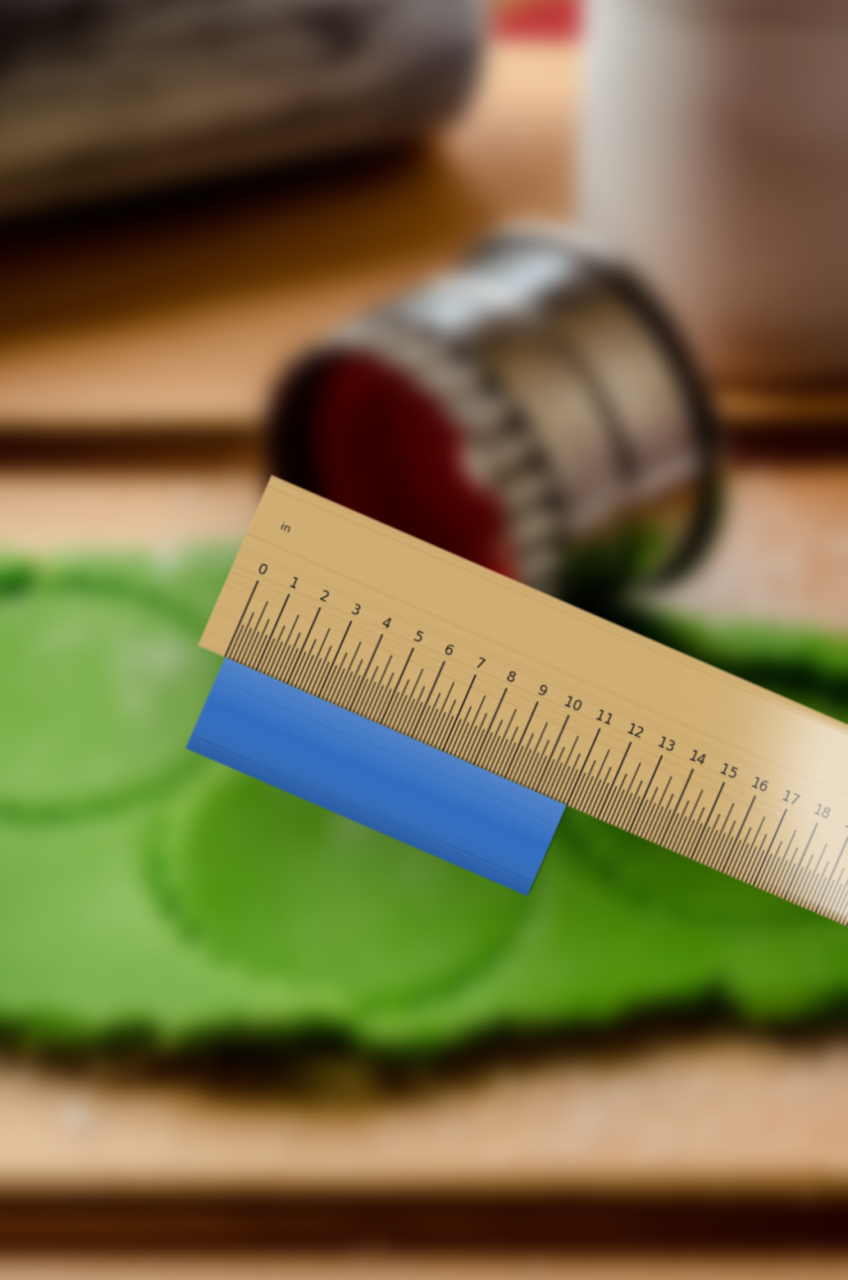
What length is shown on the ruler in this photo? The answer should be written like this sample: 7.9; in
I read 11; in
